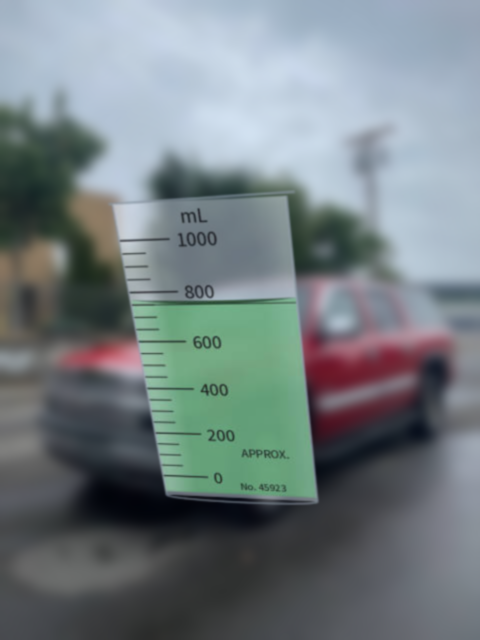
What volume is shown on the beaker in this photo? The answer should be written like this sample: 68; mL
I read 750; mL
